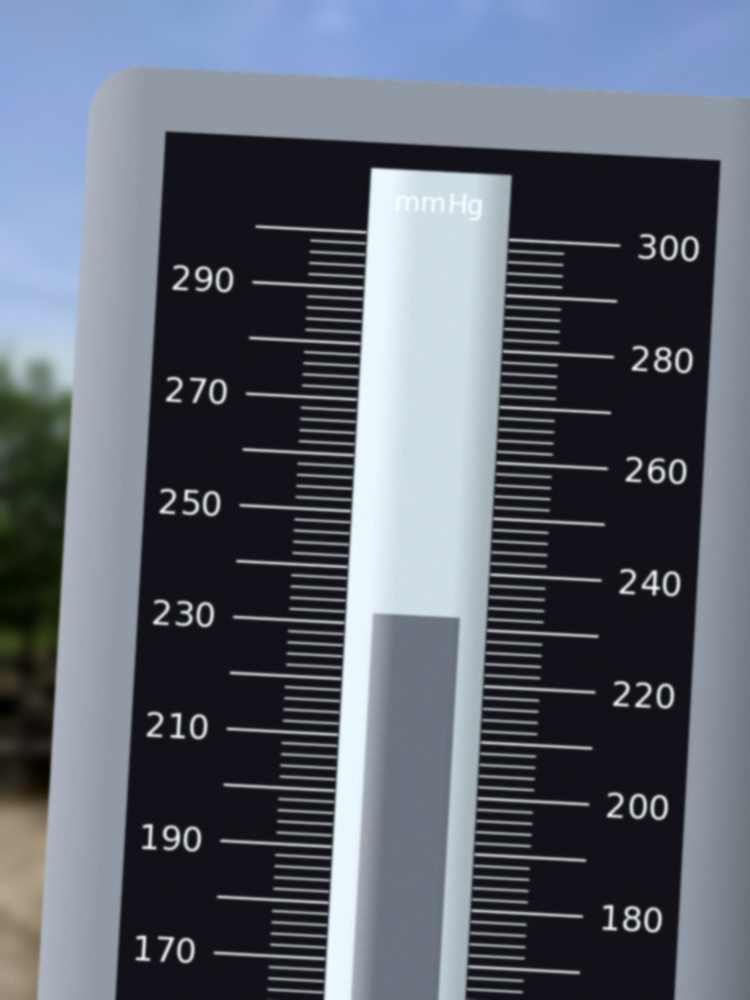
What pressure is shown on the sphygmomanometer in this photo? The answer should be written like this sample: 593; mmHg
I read 232; mmHg
